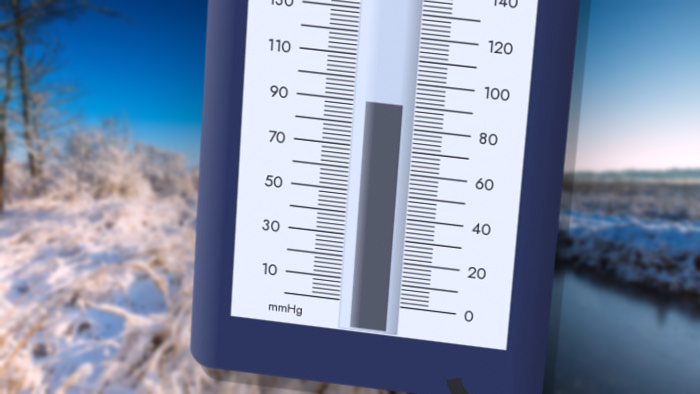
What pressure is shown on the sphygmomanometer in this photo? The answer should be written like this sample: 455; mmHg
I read 90; mmHg
